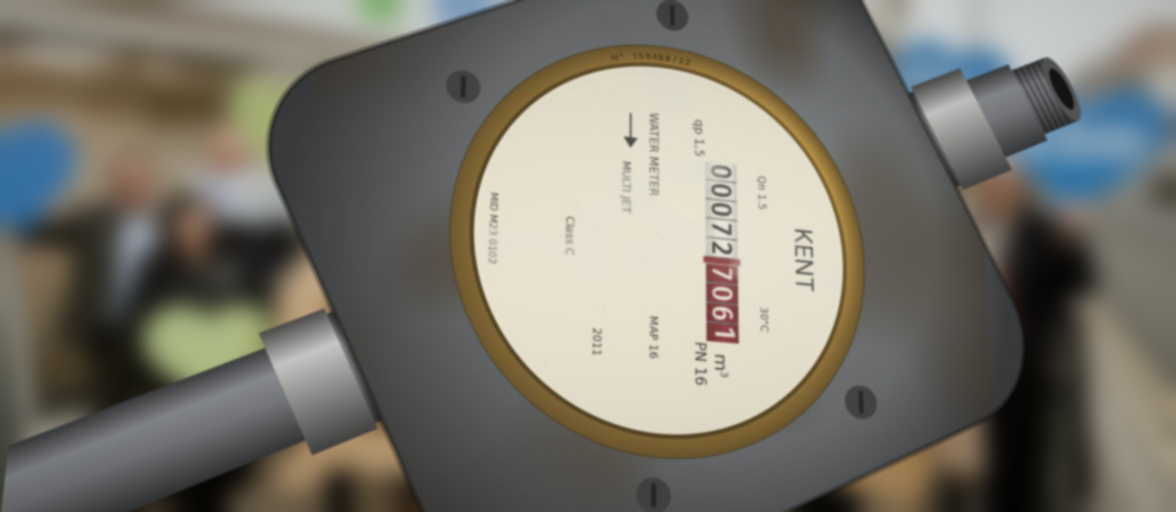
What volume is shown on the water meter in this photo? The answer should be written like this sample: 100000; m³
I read 72.7061; m³
